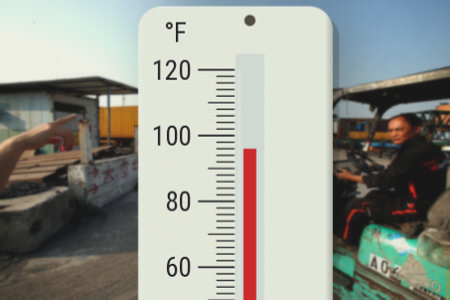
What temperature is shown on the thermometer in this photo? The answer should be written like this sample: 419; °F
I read 96; °F
